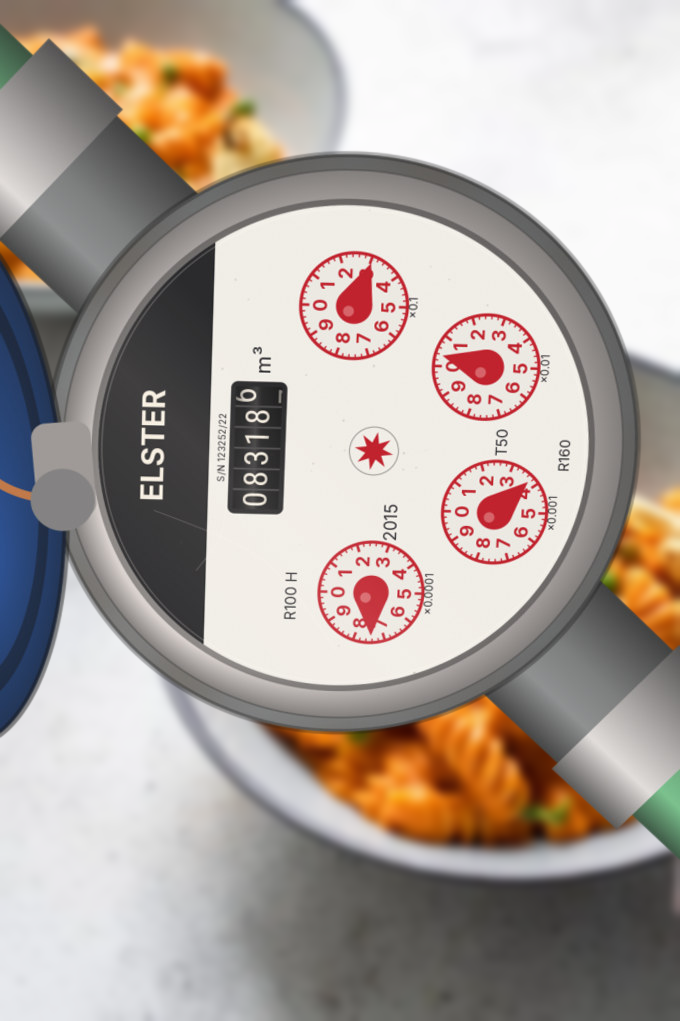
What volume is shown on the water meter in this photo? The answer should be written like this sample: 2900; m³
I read 83186.3037; m³
